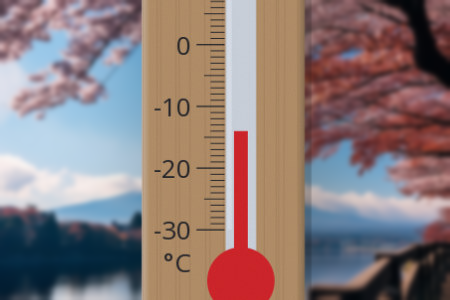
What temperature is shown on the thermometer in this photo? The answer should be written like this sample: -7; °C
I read -14; °C
